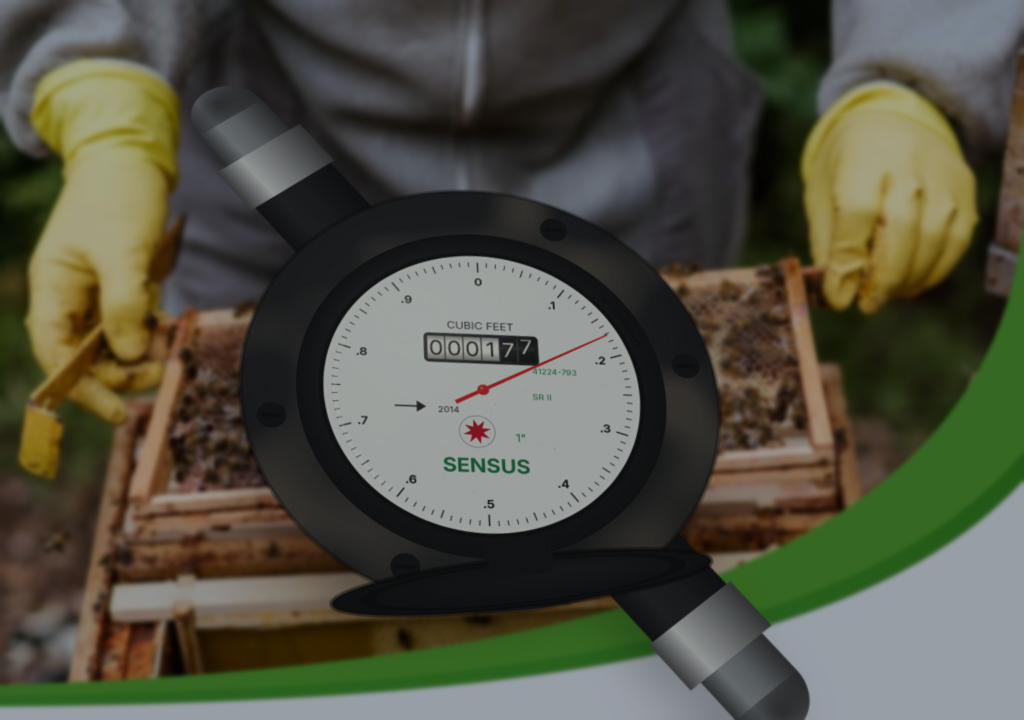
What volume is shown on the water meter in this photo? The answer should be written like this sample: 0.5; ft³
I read 177.17; ft³
